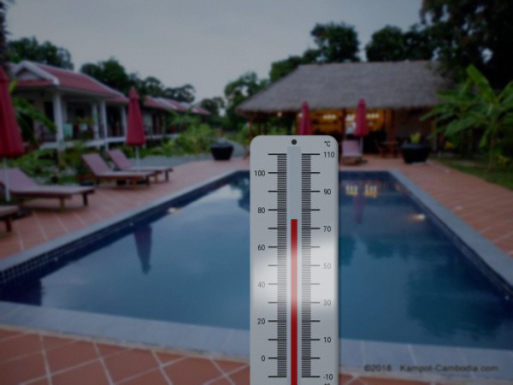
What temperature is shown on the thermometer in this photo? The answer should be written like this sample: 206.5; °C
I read 75; °C
